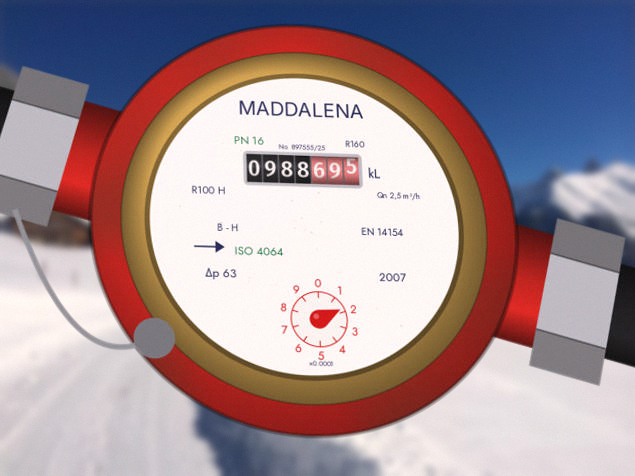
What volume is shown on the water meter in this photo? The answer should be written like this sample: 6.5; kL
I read 988.6951; kL
